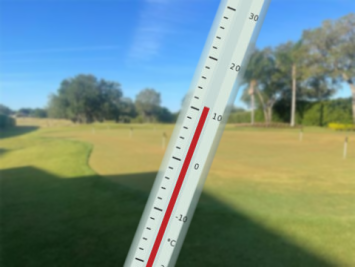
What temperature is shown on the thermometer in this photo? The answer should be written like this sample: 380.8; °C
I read 11; °C
